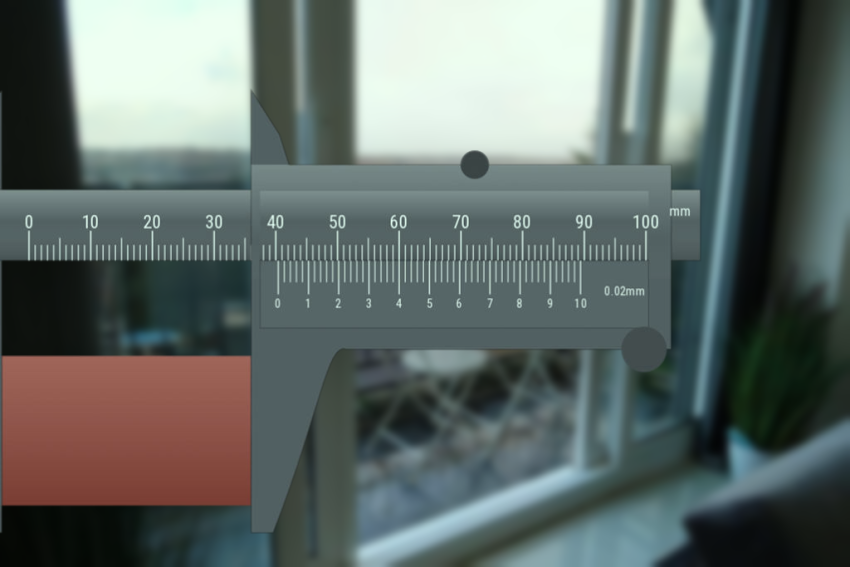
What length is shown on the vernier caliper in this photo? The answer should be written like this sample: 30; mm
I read 40.4; mm
